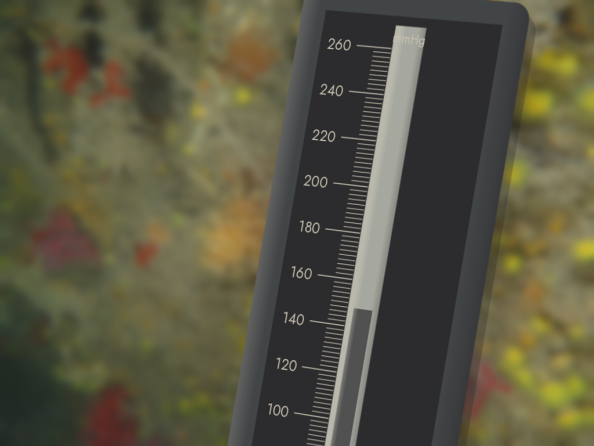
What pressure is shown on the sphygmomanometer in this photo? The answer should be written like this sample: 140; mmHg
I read 148; mmHg
